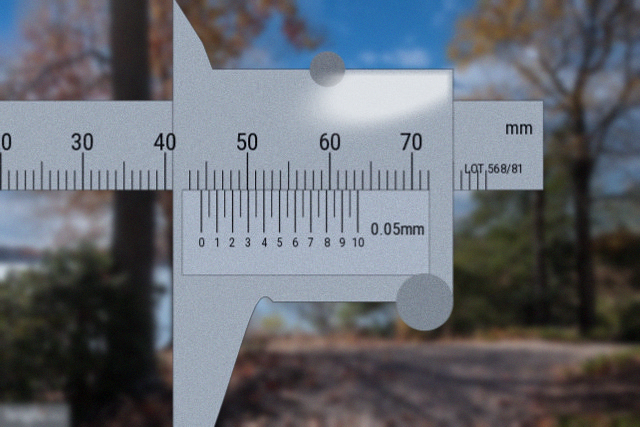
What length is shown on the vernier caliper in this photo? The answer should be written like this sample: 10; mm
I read 44.4; mm
